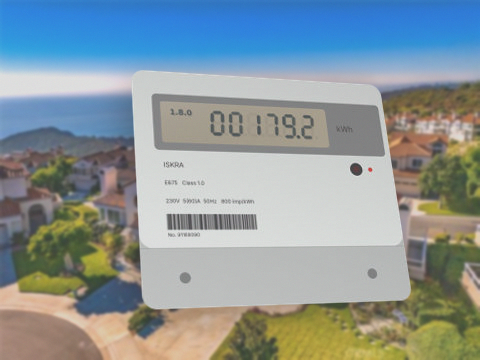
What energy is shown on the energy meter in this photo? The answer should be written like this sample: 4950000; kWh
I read 179.2; kWh
